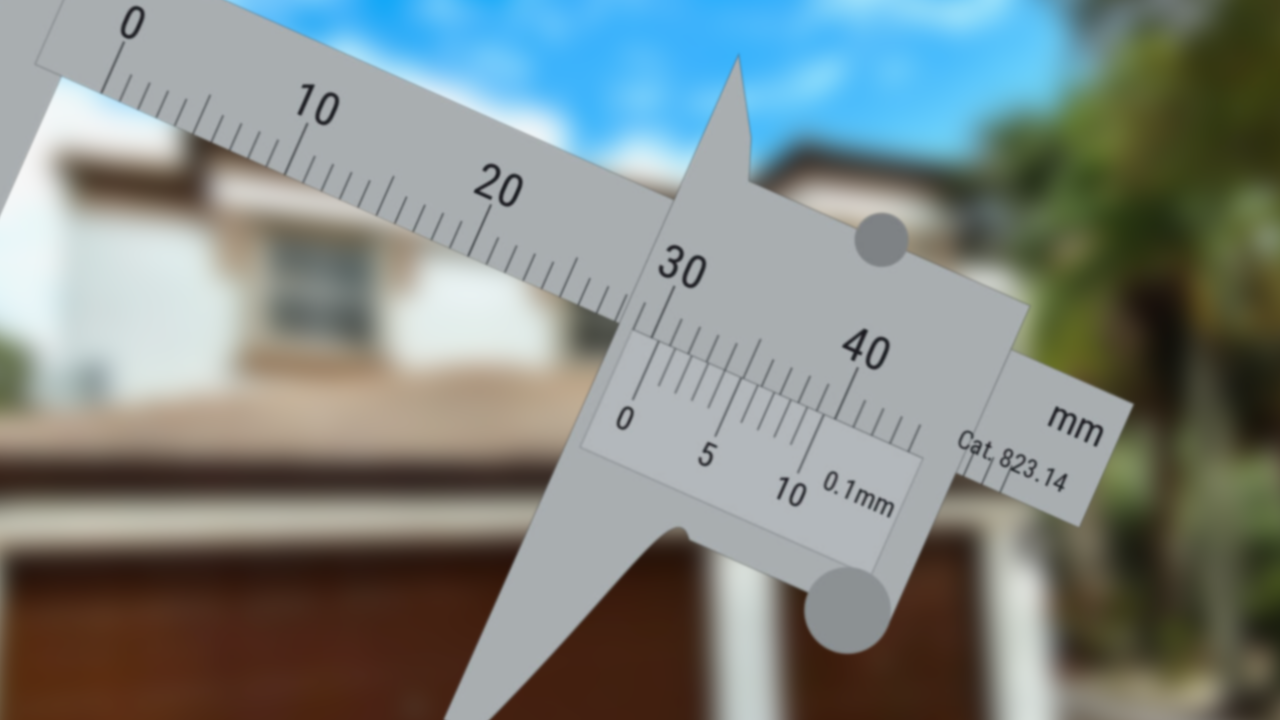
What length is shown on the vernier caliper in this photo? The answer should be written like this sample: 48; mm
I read 30.4; mm
